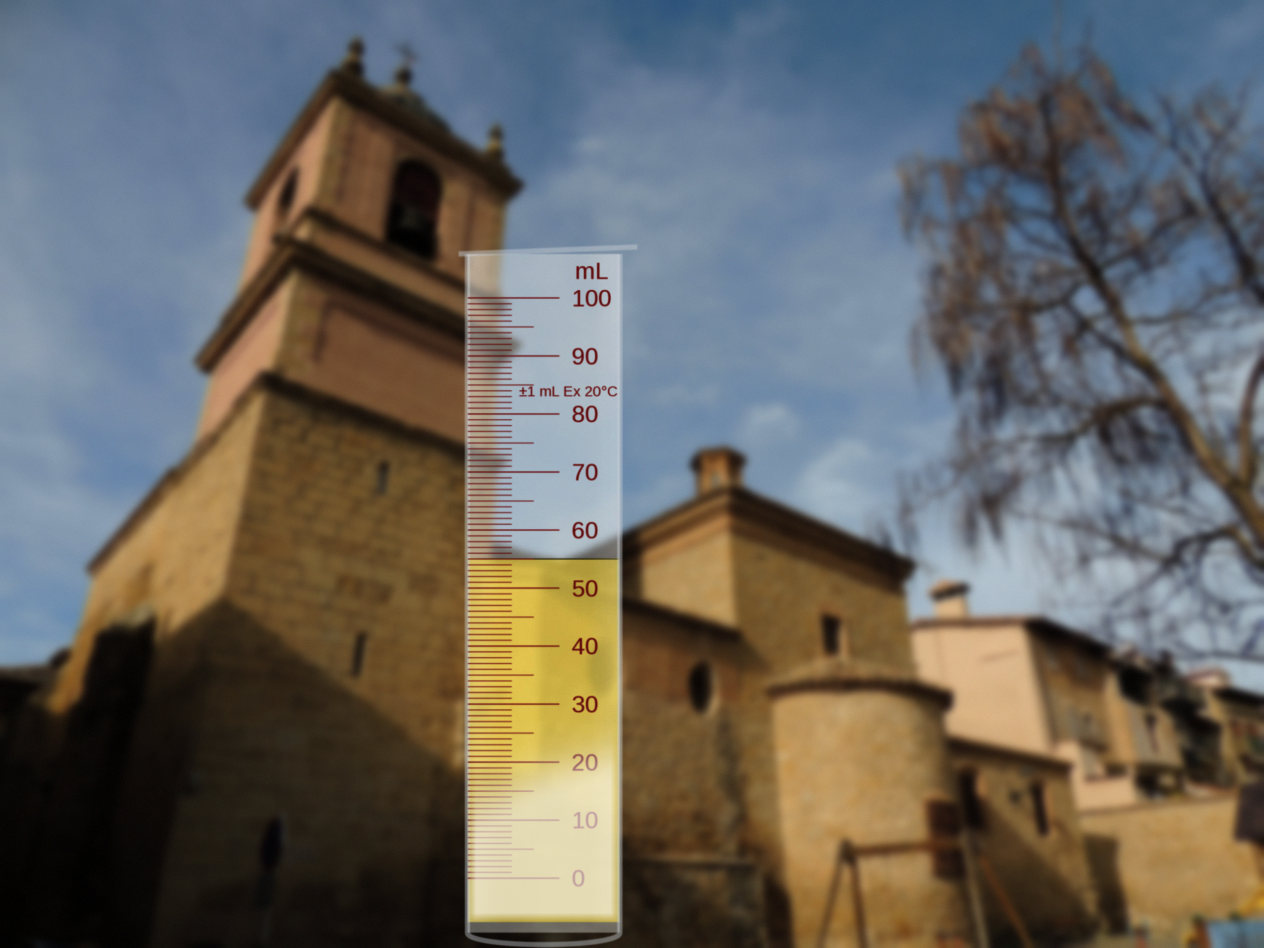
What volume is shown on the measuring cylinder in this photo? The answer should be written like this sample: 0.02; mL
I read 55; mL
